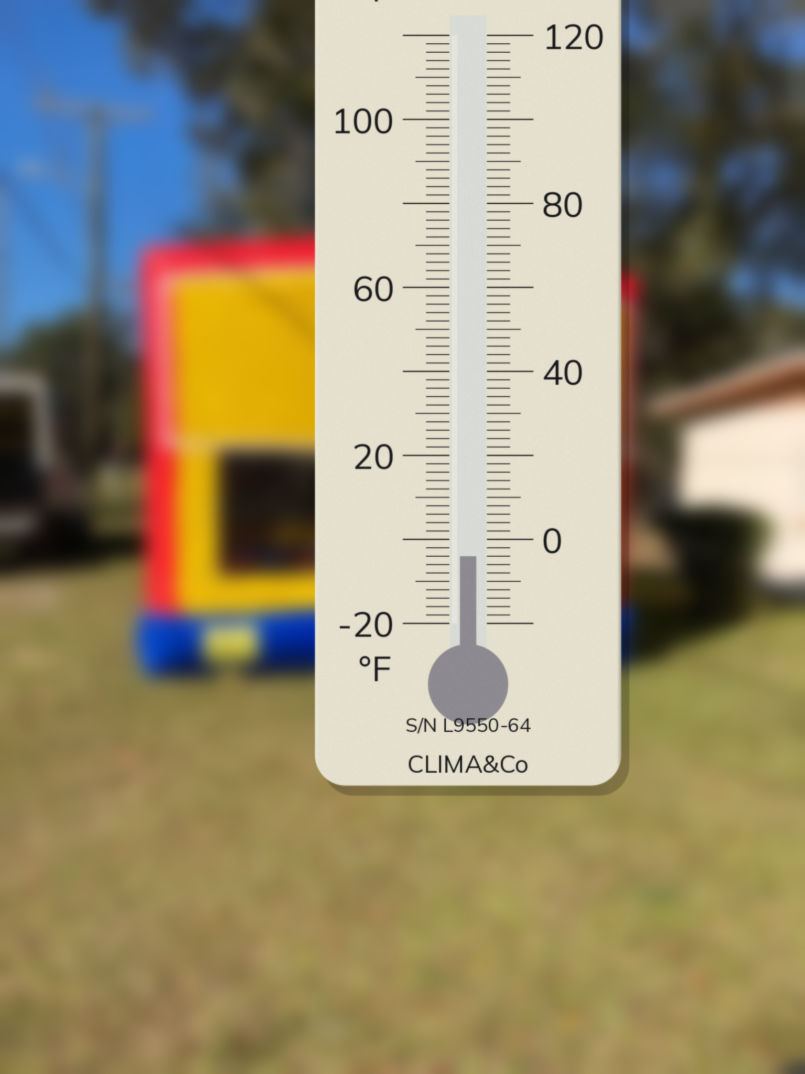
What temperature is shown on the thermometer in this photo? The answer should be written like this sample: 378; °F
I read -4; °F
